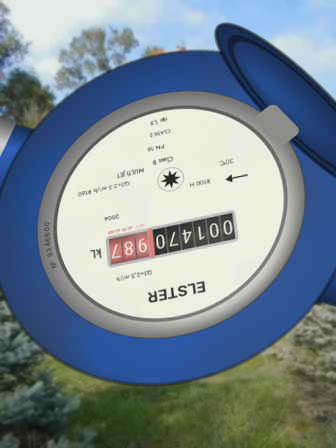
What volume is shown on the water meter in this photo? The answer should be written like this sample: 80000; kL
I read 1470.987; kL
